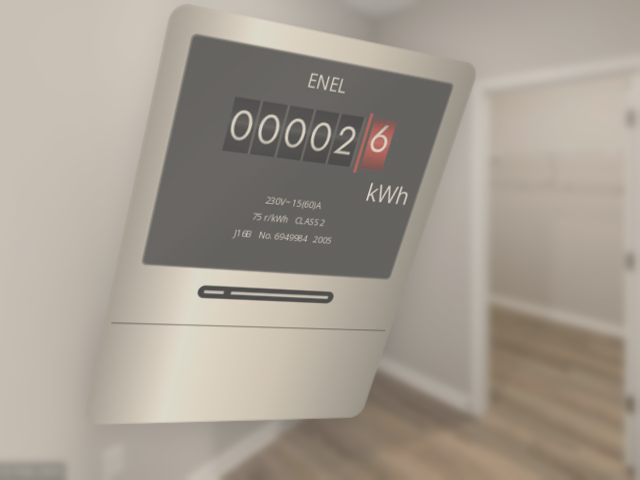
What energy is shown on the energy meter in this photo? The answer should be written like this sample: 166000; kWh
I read 2.6; kWh
